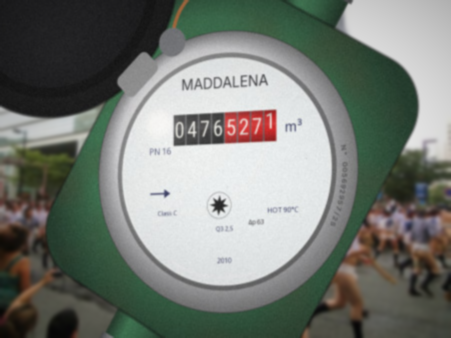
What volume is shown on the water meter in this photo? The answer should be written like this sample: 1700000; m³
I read 476.5271; m³
